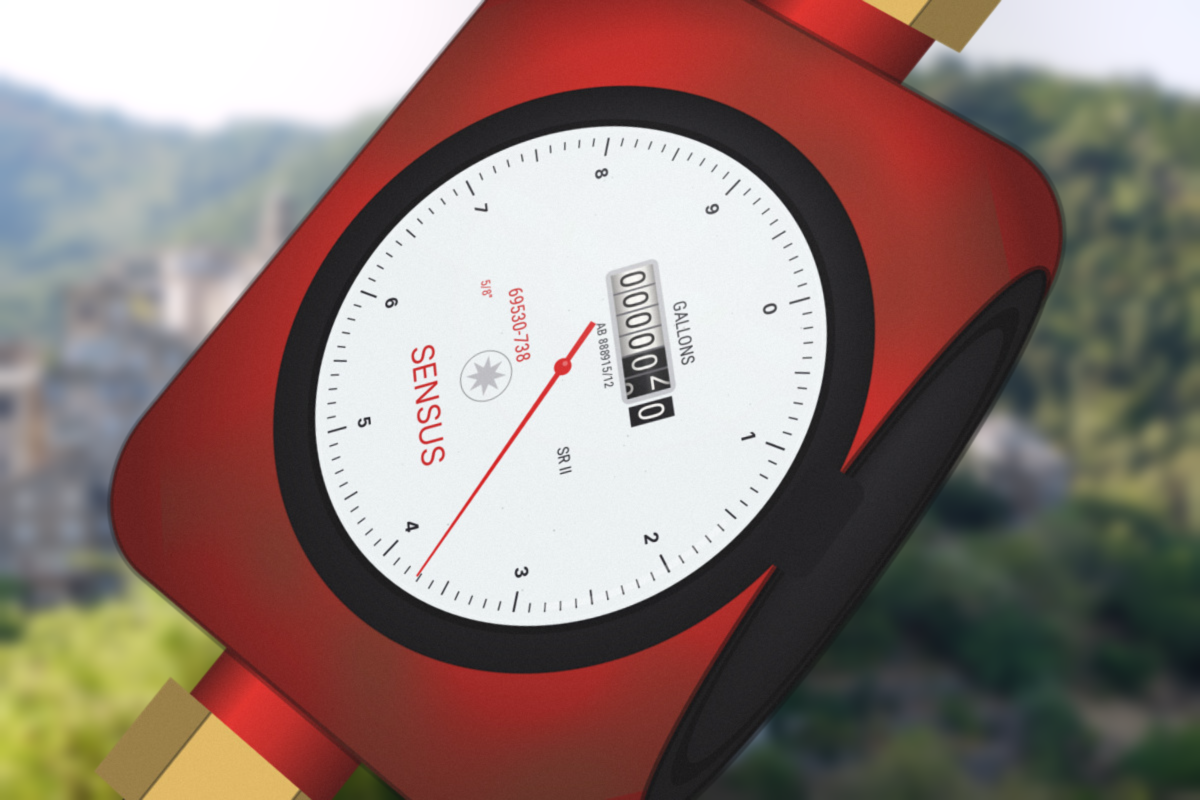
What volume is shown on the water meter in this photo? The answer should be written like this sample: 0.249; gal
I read 23.7; gal
